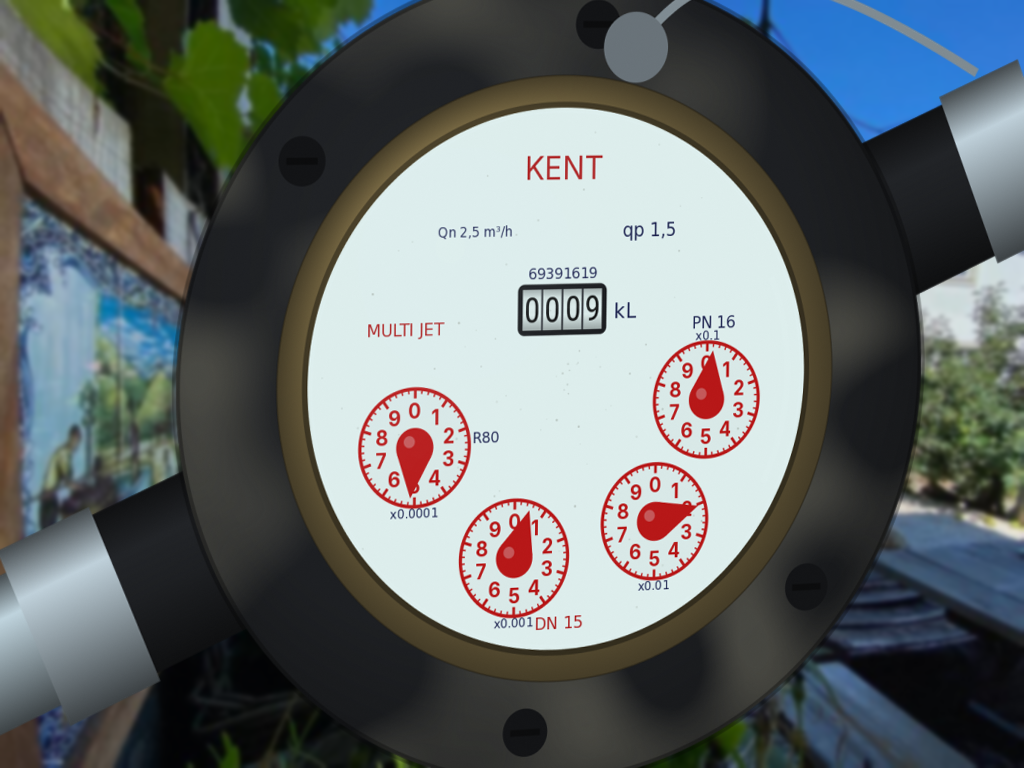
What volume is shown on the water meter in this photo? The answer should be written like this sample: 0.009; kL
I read 9.0205; kL
